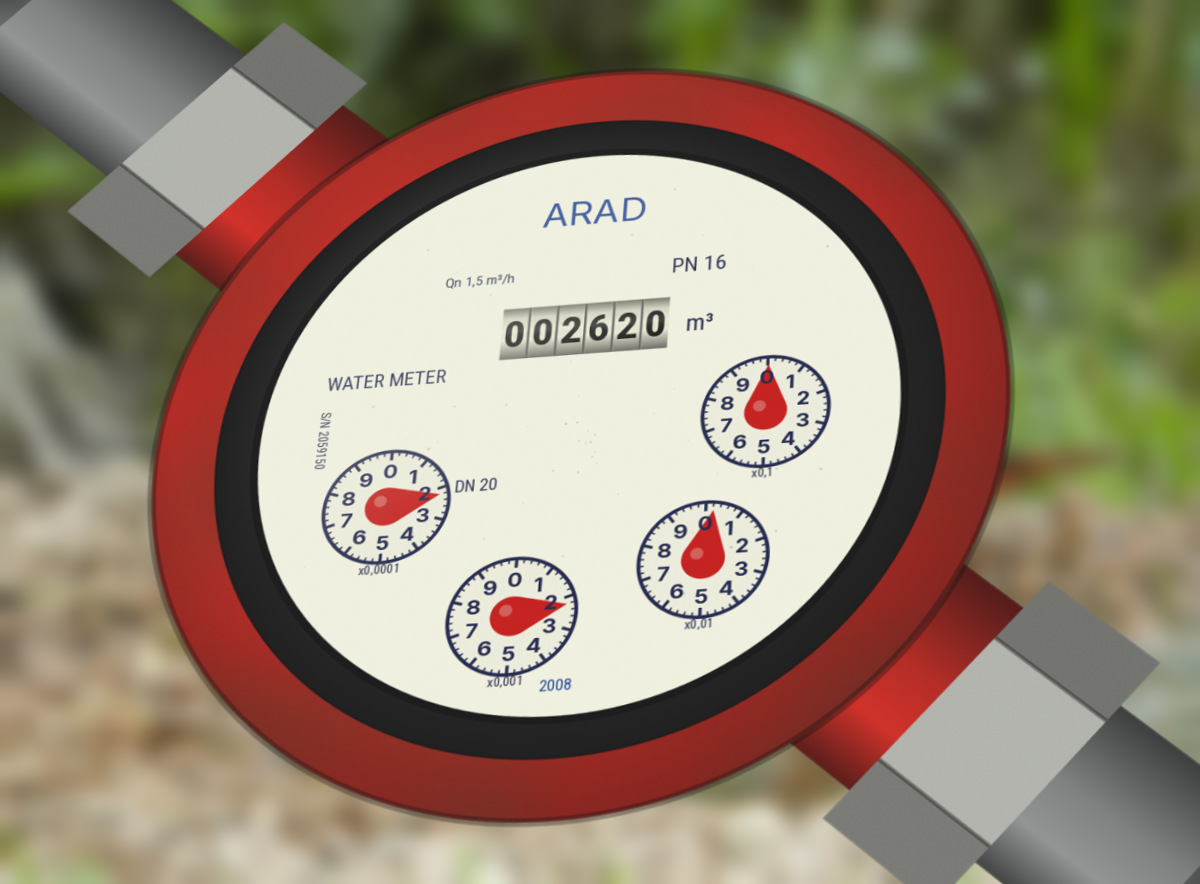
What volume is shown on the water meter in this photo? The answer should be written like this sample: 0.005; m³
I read 2620.0022; m³
